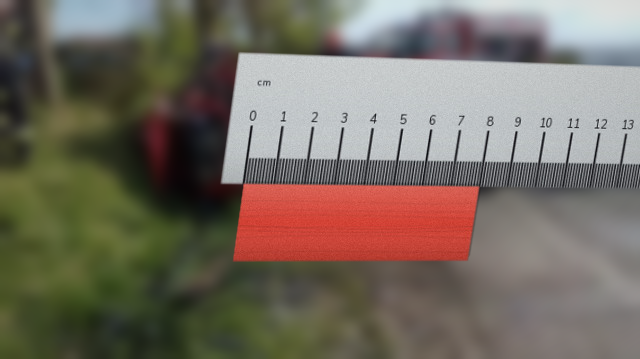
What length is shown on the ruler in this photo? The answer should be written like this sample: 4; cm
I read 8; cm
